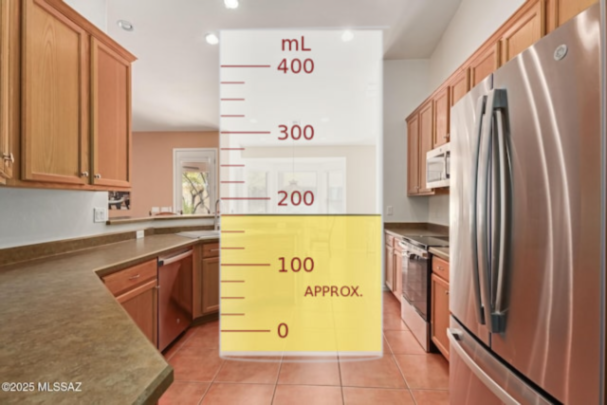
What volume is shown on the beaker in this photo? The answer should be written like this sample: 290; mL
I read 175; mL
